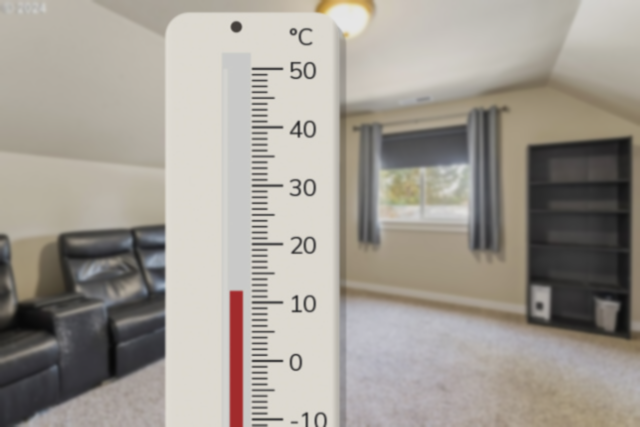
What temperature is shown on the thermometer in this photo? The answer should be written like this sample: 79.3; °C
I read 12; °C
